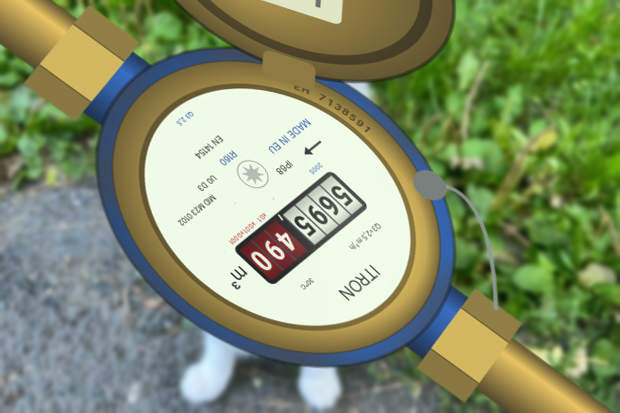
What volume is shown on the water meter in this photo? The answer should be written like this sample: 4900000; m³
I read 5695.490; m³
